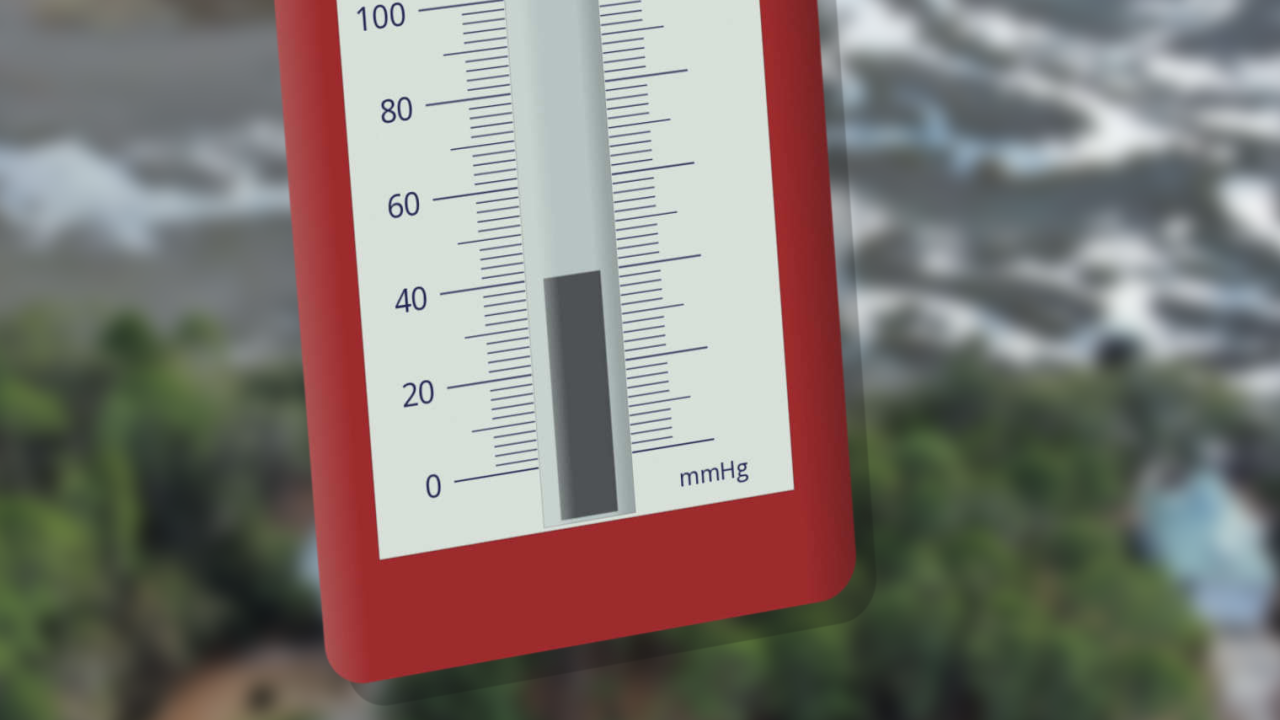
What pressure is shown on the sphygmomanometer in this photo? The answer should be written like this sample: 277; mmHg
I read 40; mmHg
